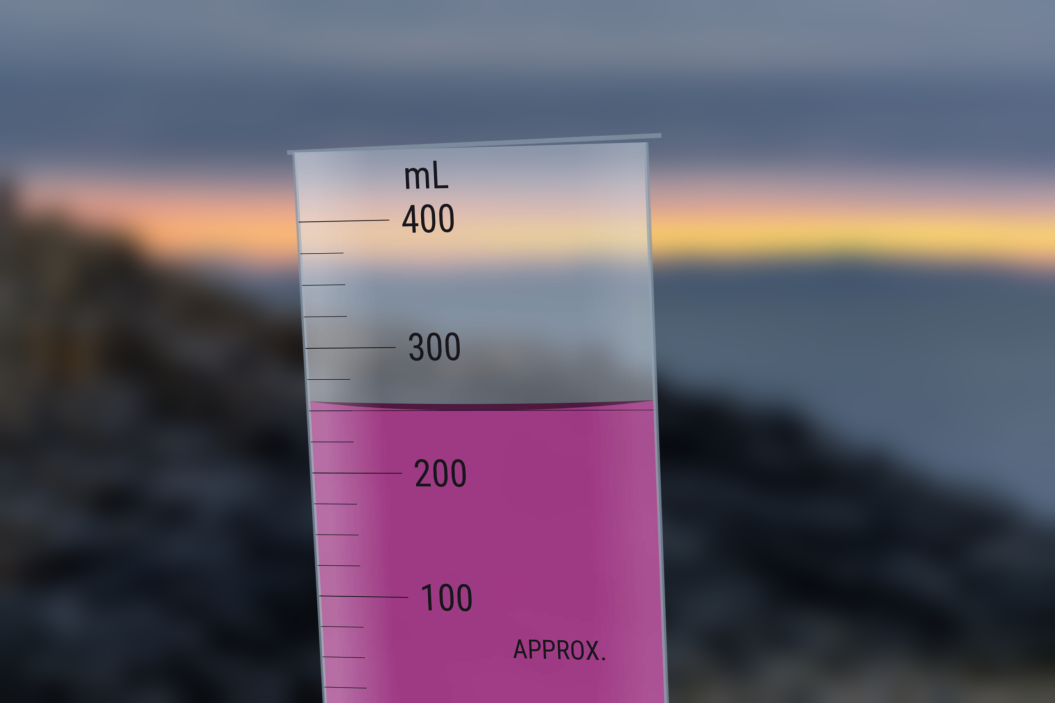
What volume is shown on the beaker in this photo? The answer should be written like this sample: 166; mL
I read 250; mL
